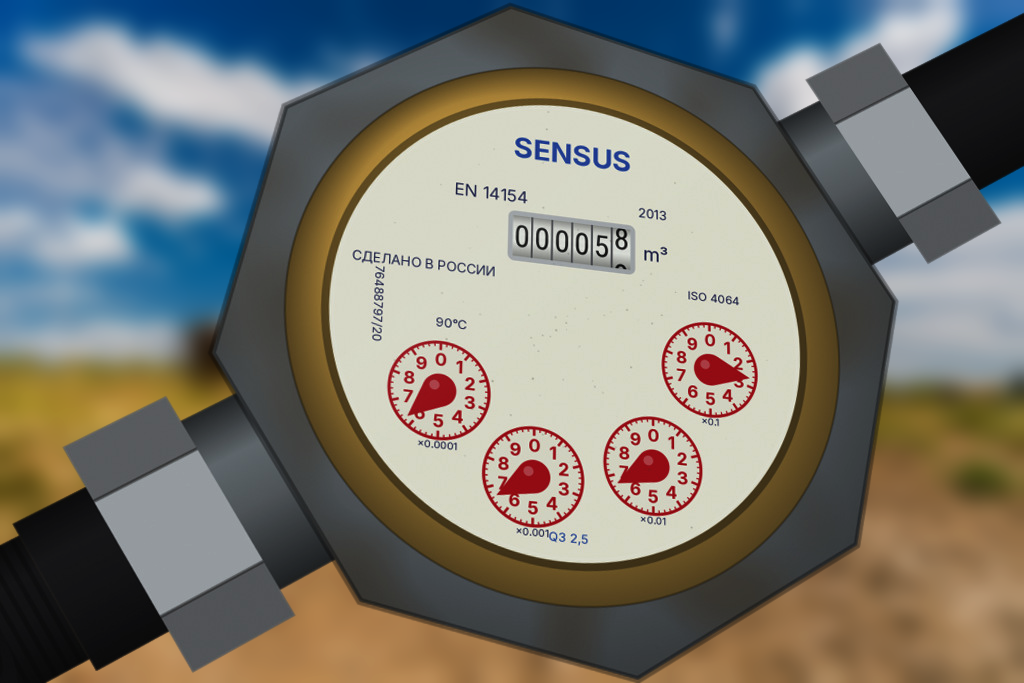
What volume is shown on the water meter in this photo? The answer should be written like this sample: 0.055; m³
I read 58.2666; m³
